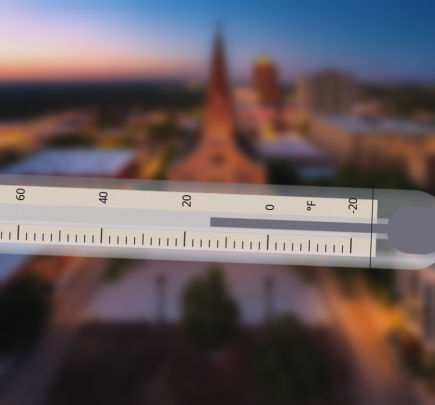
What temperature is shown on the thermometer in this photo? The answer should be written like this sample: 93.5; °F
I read 14; °F
